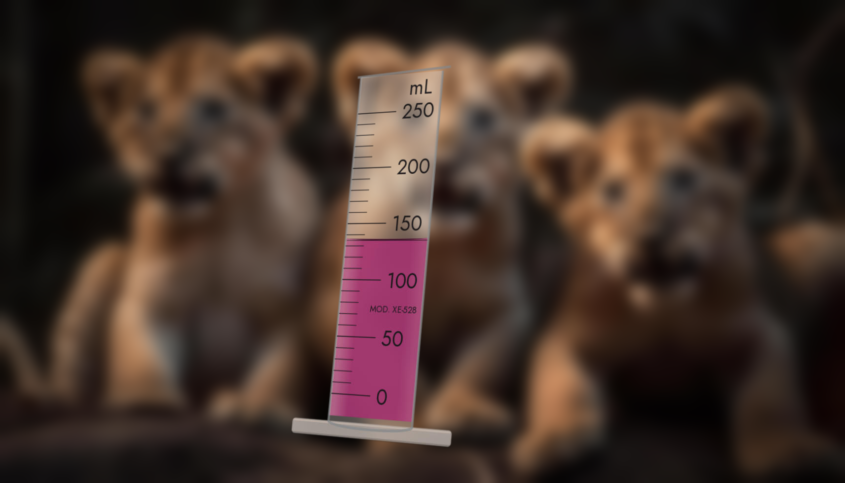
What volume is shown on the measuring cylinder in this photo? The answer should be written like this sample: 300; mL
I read 135; mL
